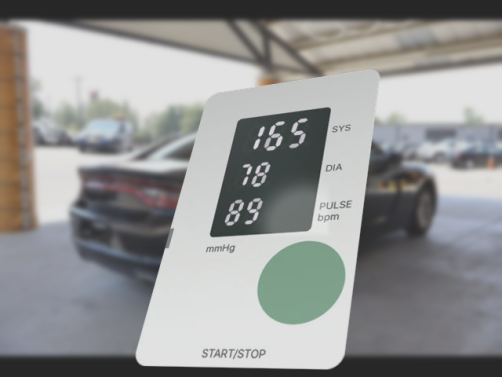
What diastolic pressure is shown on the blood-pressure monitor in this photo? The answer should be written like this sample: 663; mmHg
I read 78; mmHg
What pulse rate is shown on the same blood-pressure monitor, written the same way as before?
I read 89; bpm
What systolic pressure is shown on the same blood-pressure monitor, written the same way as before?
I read 165; mmHg
